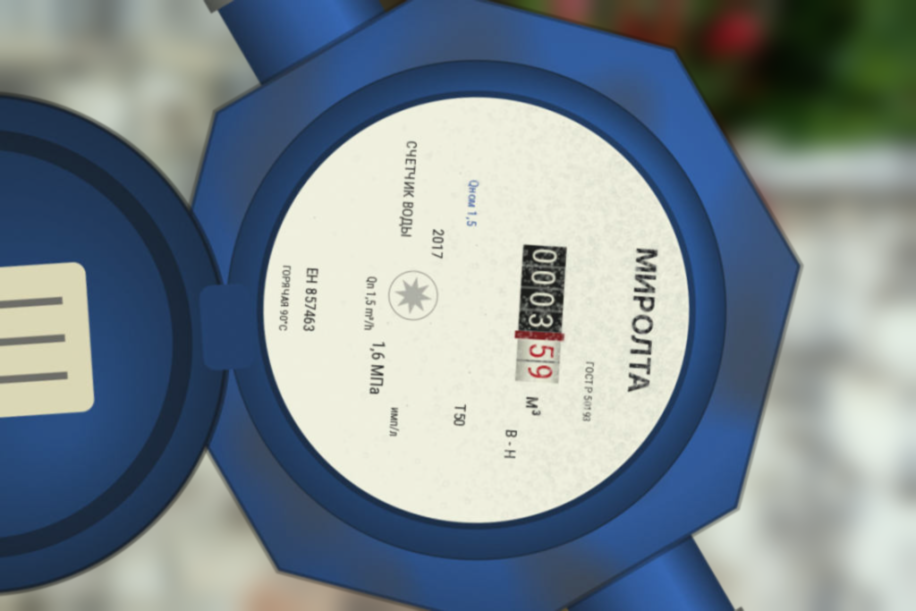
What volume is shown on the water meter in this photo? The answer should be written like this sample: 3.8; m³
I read 3.59; m³
